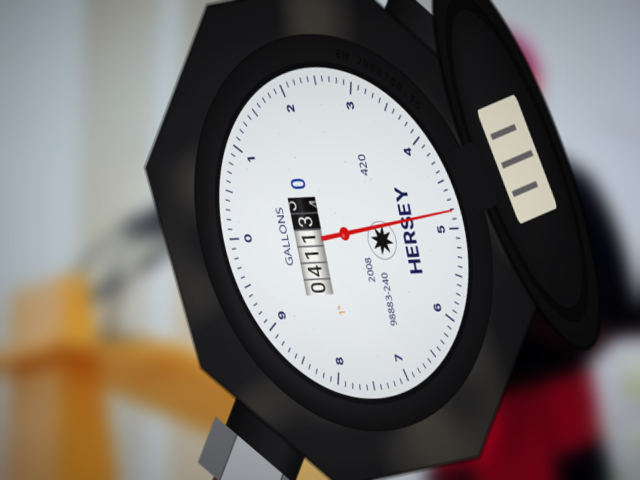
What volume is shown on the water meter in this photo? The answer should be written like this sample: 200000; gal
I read 411334.8; gal
